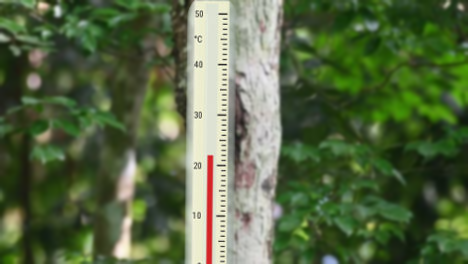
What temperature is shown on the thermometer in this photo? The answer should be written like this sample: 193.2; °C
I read 22; °C
